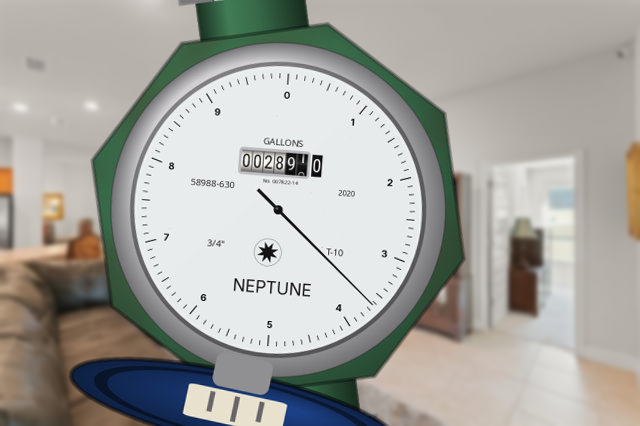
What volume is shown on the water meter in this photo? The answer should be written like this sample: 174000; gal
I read 28913.6; gal
